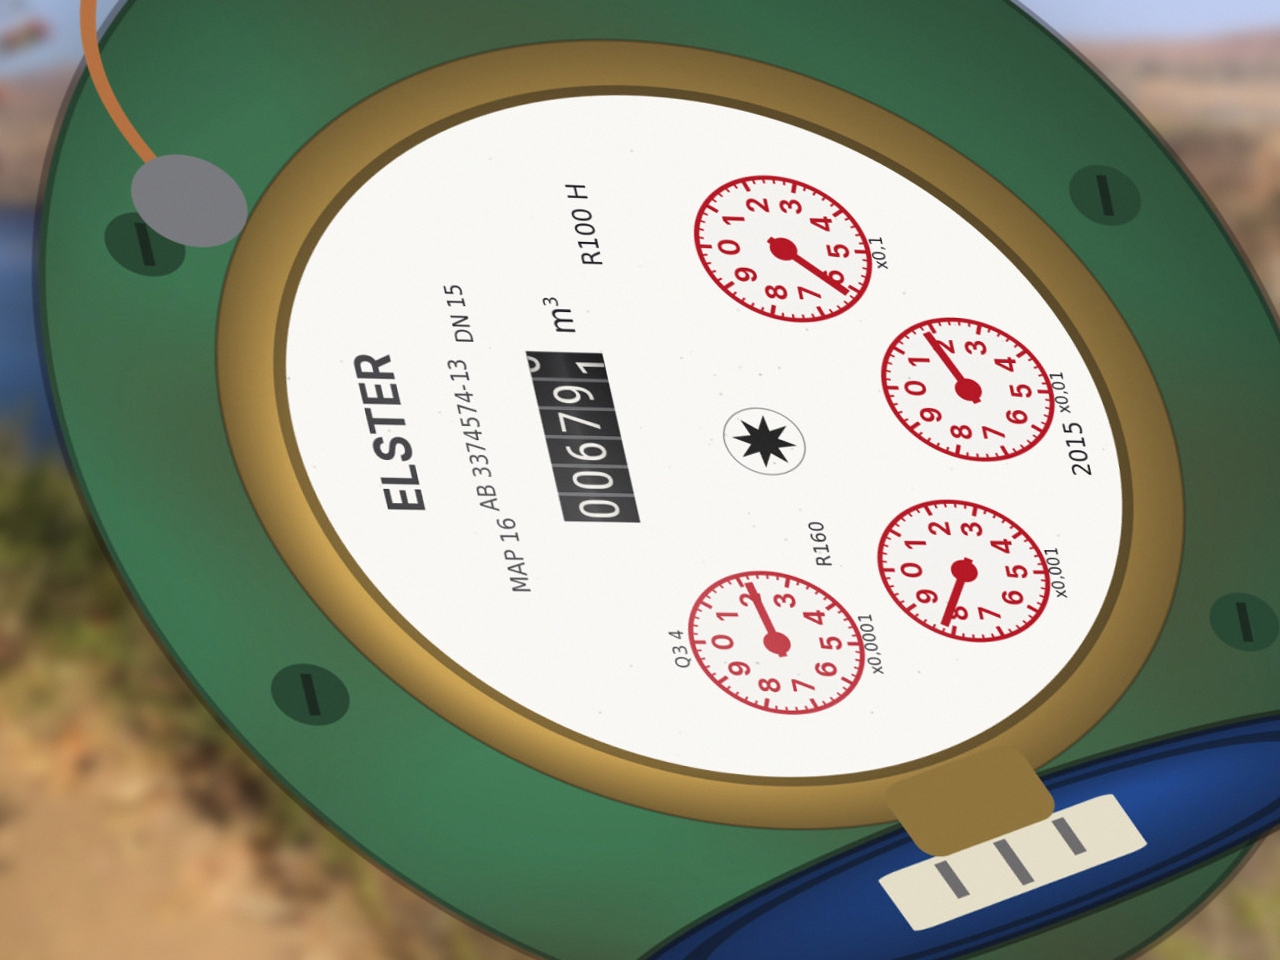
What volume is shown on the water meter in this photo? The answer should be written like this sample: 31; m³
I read 6790.6182; m³
